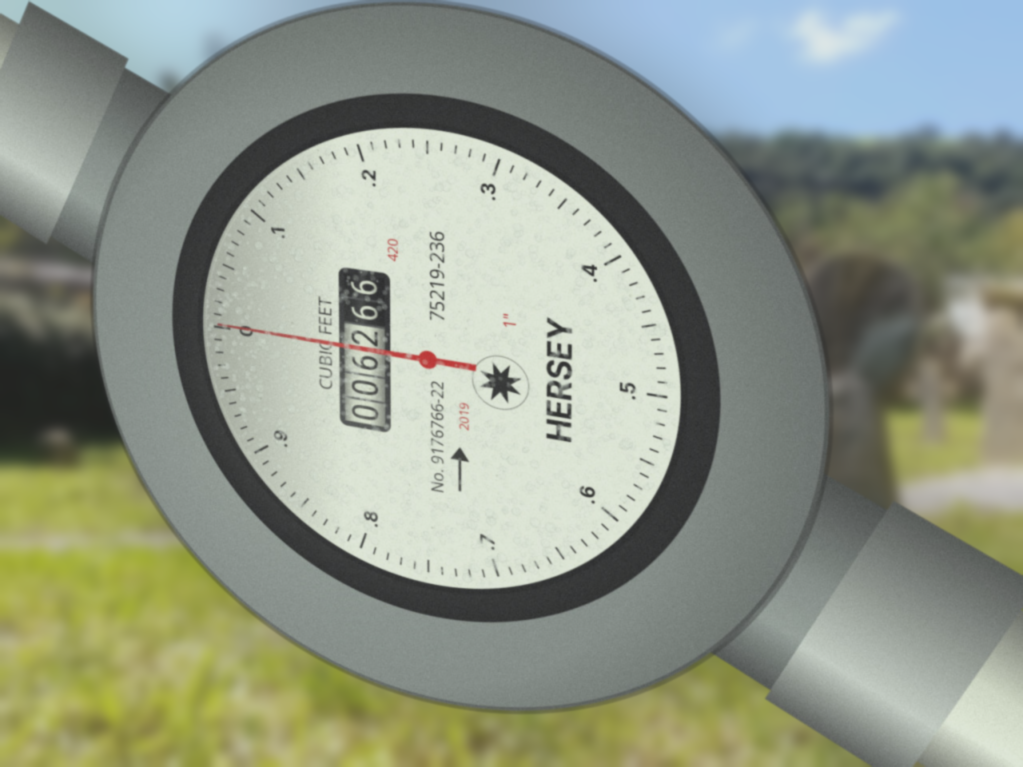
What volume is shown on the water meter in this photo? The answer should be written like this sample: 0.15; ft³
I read 6266.00; ft³
